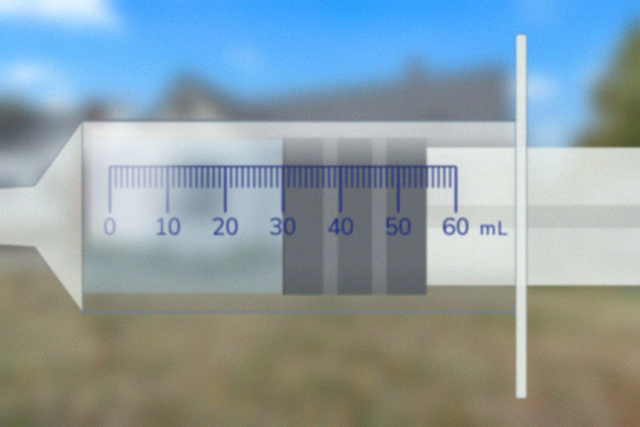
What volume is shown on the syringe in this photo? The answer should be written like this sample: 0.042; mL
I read 30; mL
